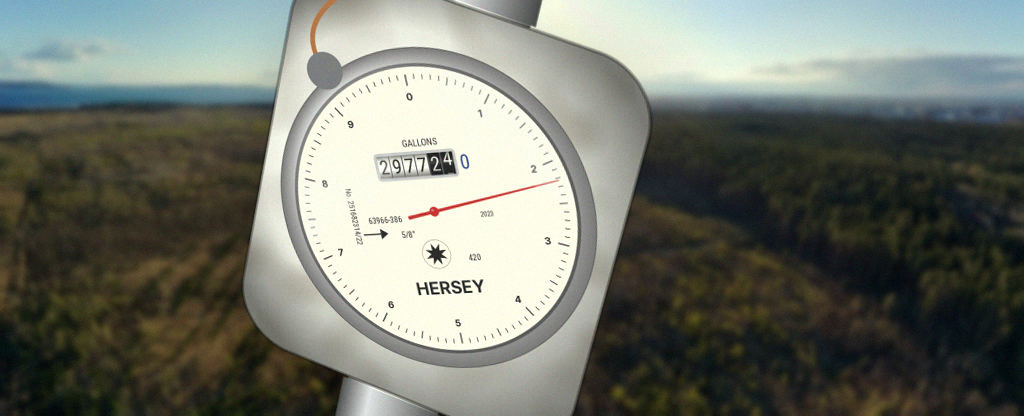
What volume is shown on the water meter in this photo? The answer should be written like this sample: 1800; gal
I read 2977242.2; gal
